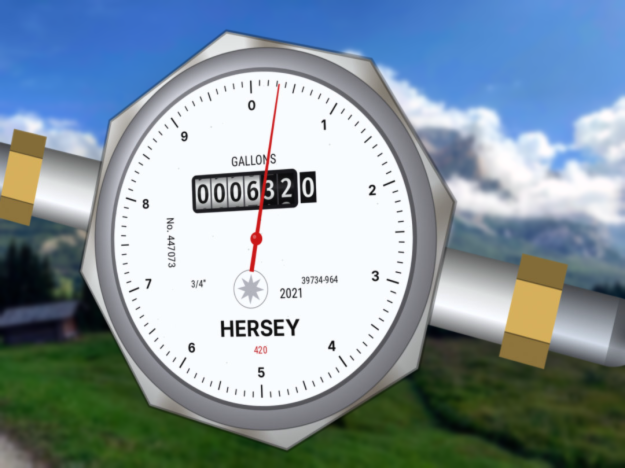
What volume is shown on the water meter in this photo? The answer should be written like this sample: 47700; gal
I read 6320.3; gal
